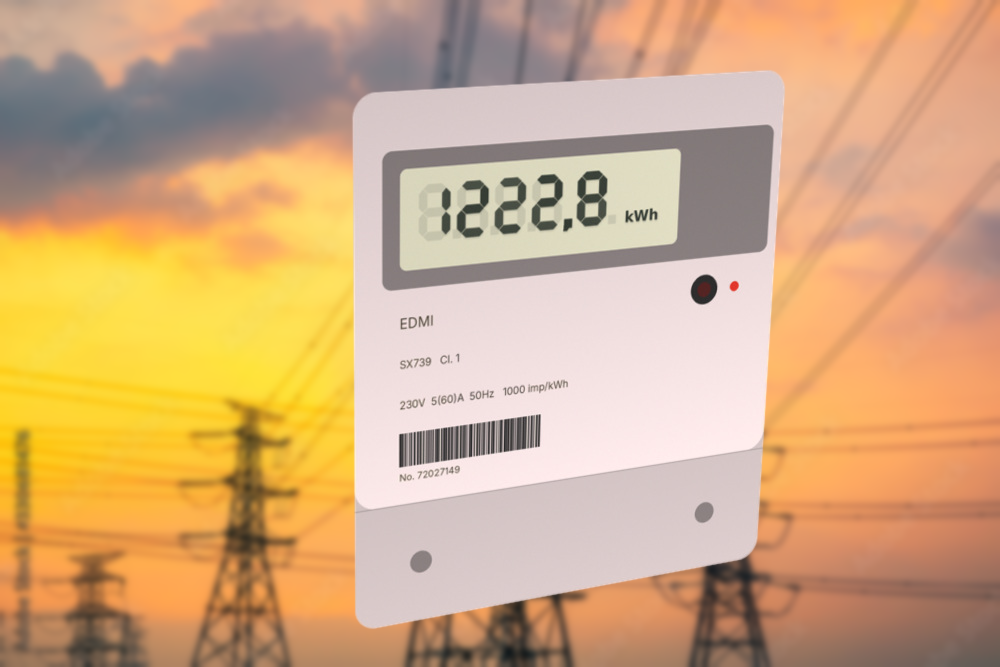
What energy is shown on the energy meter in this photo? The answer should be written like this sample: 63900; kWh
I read 1222.8; kWh
